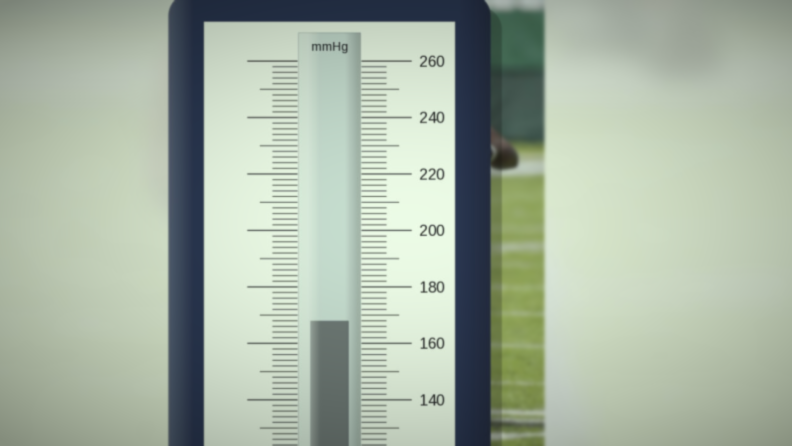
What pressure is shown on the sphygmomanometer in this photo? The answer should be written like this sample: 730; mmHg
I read 168; mmHg
